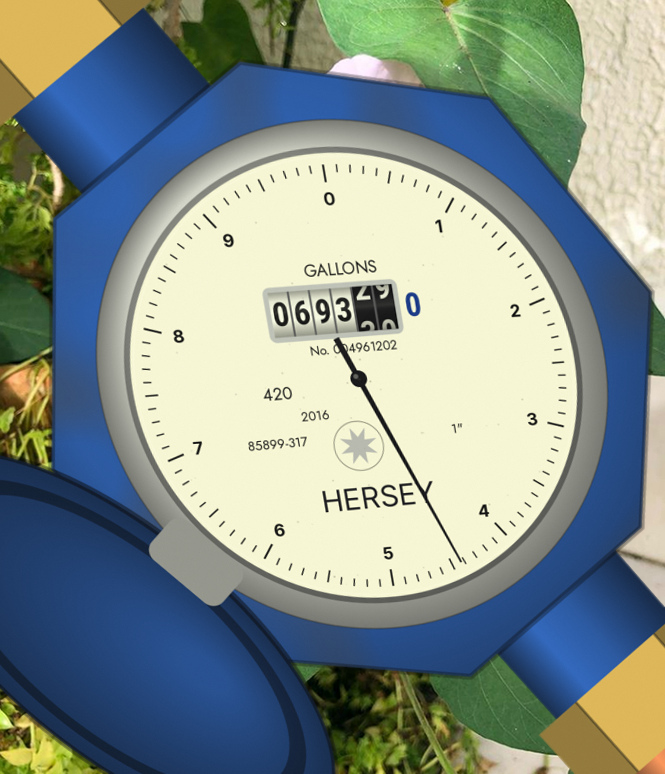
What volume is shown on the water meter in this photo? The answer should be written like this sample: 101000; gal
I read 693294.4; gal
